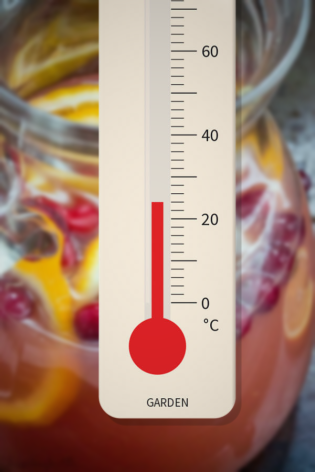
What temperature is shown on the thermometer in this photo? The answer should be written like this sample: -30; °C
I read 24; °C
